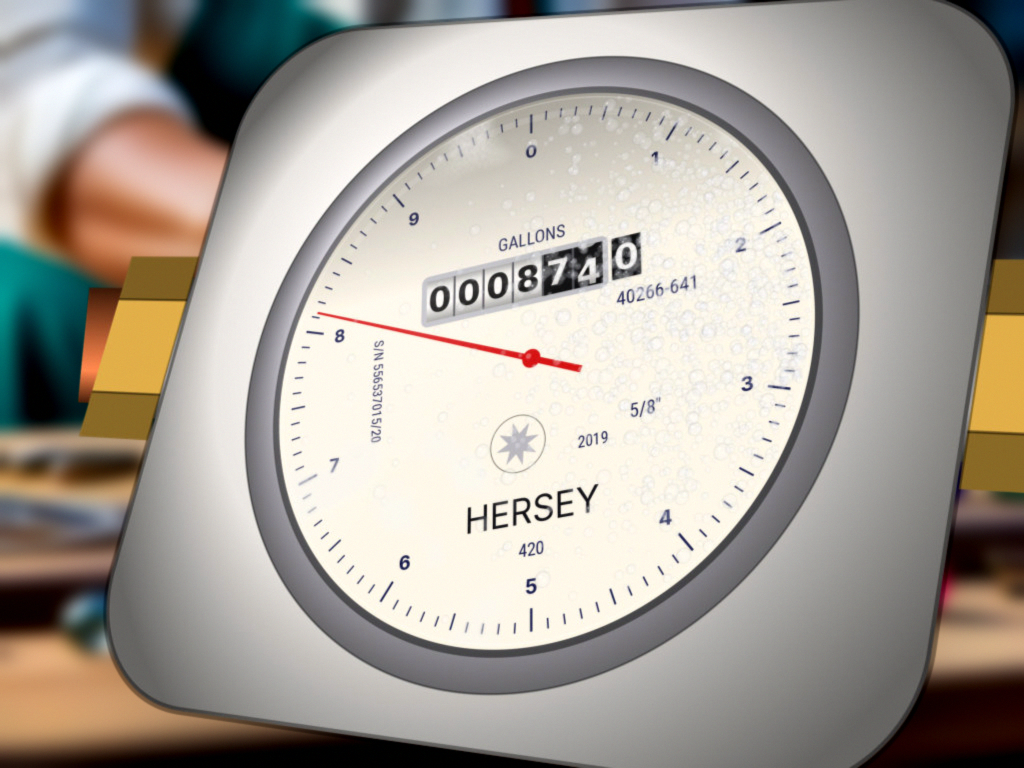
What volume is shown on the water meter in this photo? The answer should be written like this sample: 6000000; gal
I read 8738.1; gal
